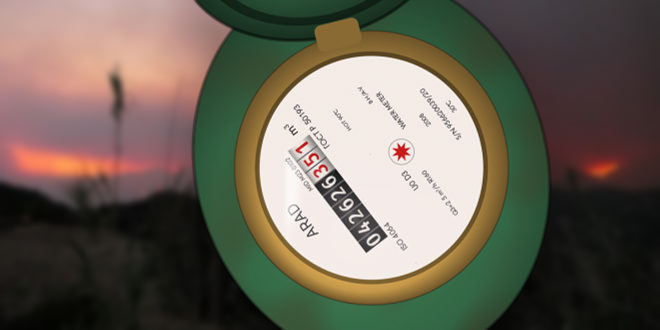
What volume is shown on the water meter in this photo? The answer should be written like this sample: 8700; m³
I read 42626.351; m³
